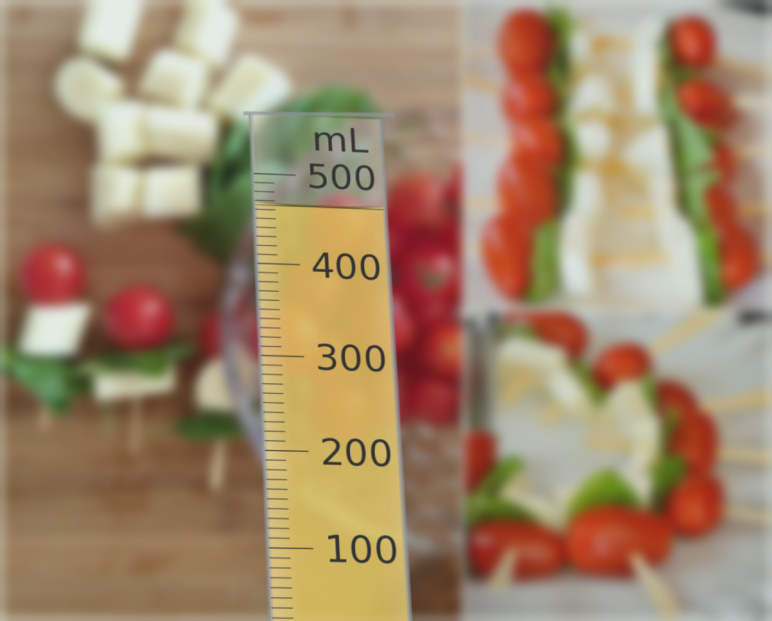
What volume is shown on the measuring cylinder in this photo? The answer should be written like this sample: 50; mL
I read 465; mL
